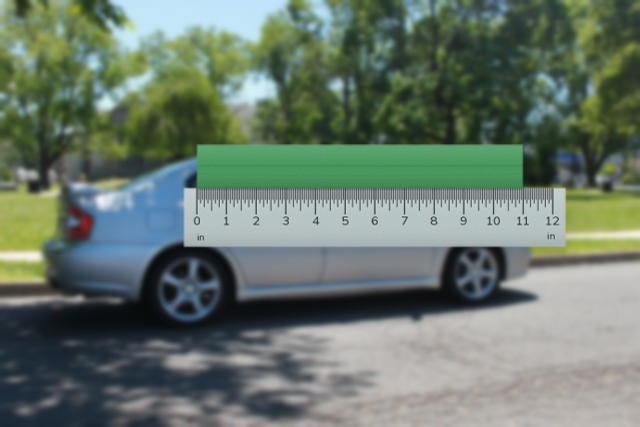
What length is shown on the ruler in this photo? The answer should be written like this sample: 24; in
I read 11; in
